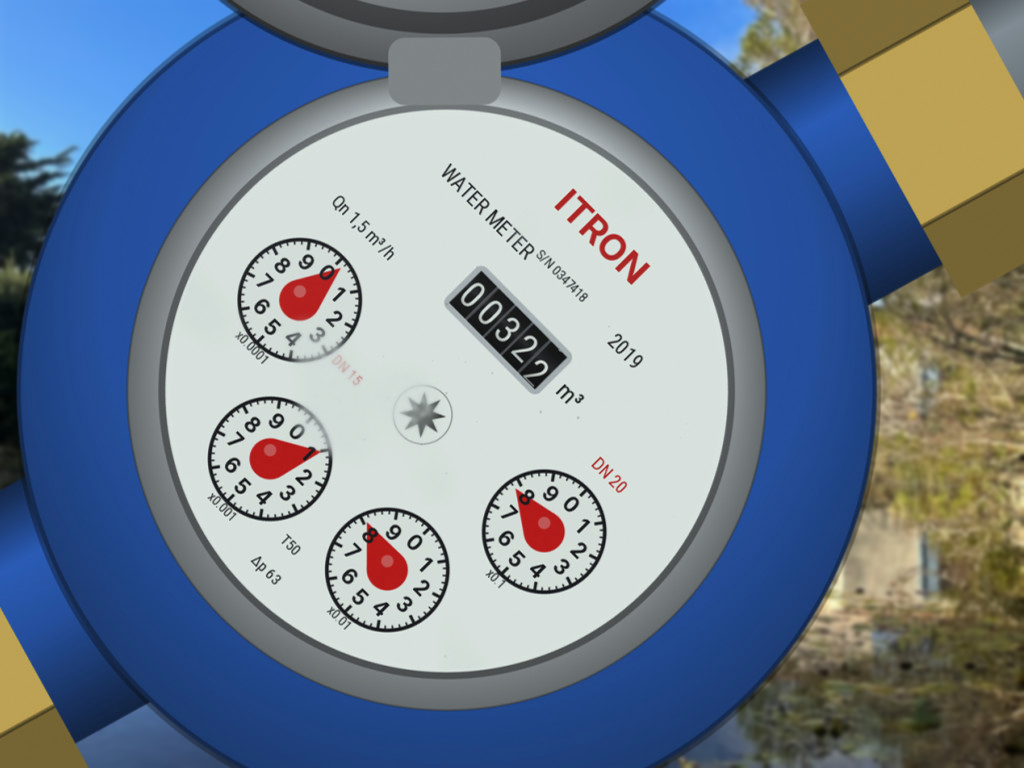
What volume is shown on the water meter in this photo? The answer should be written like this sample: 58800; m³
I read 321.7810; m³
